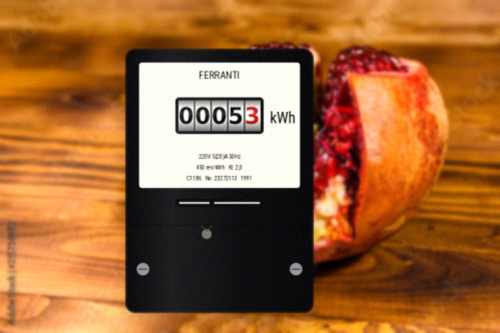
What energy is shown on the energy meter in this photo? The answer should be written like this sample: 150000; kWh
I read 5.3; kWh
